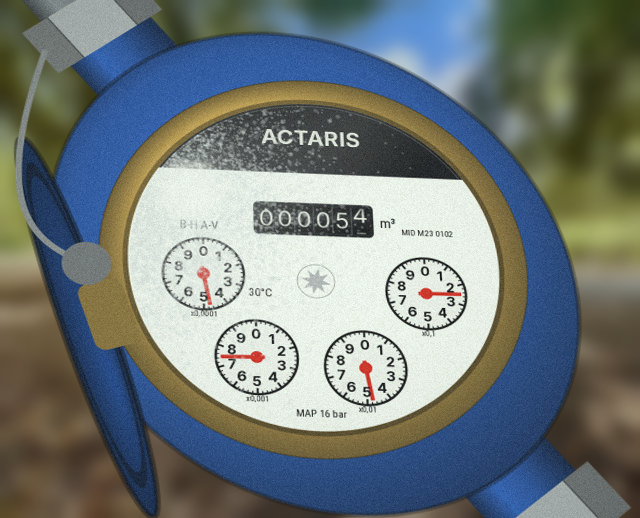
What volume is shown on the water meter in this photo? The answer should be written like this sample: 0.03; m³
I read 54.2474; m³
